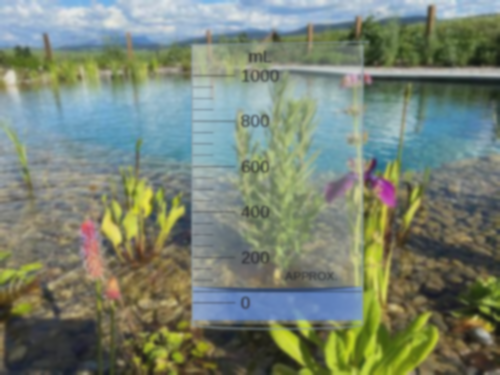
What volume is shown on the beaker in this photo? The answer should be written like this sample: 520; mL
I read 50; mL
